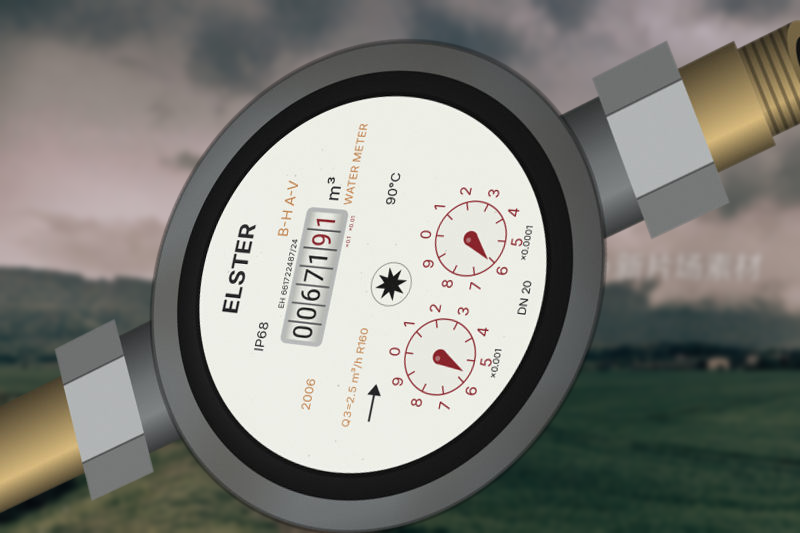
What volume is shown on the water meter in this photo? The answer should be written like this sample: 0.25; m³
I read 671.9156; m³
